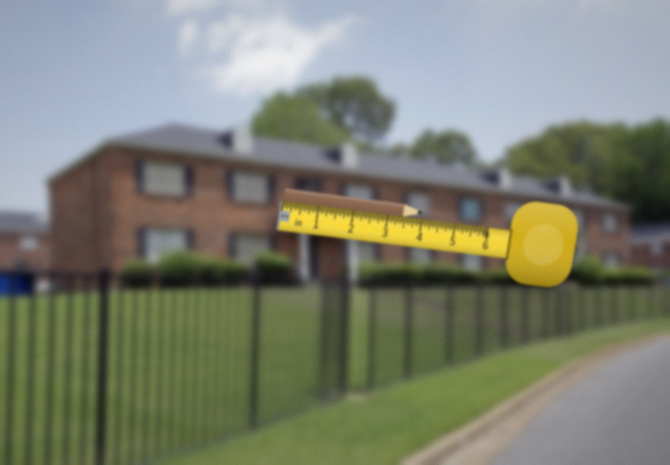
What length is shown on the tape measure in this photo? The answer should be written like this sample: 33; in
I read 4; in
